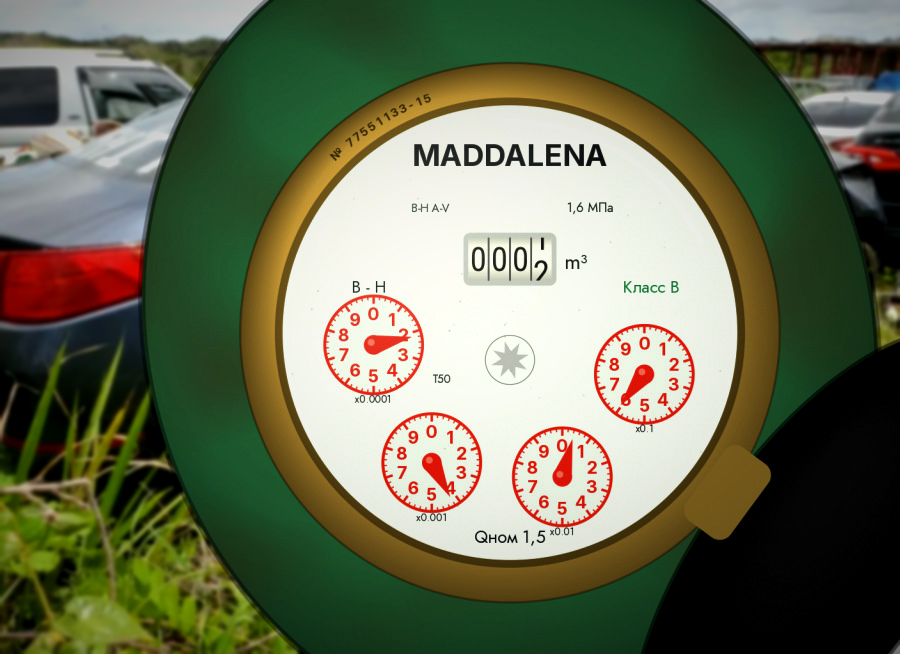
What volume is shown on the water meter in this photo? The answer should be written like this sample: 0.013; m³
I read 1.6042; m³
